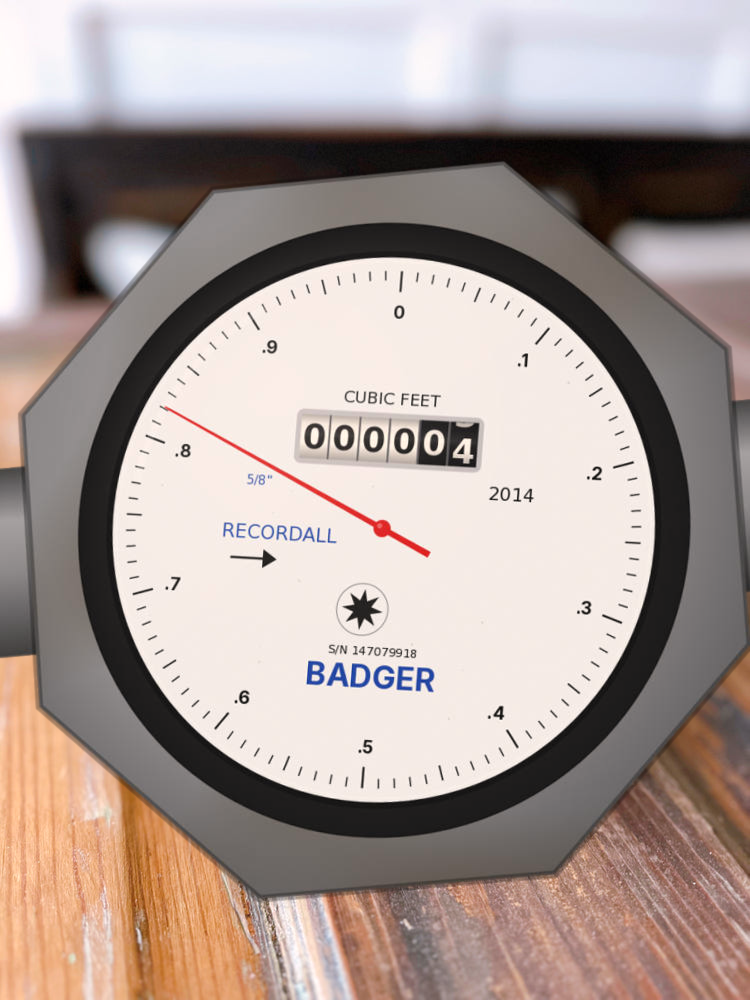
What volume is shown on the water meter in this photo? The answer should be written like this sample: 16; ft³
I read 3.82; ft³
